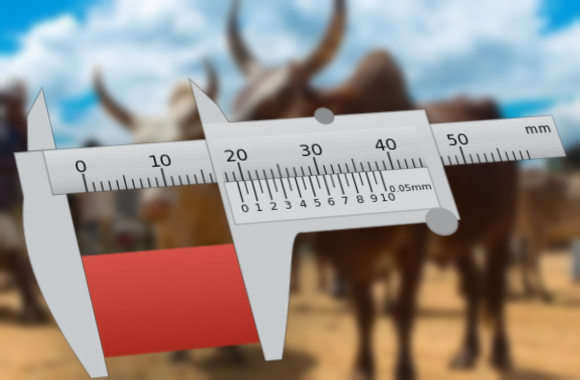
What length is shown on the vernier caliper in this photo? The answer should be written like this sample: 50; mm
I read 19.2; mm
